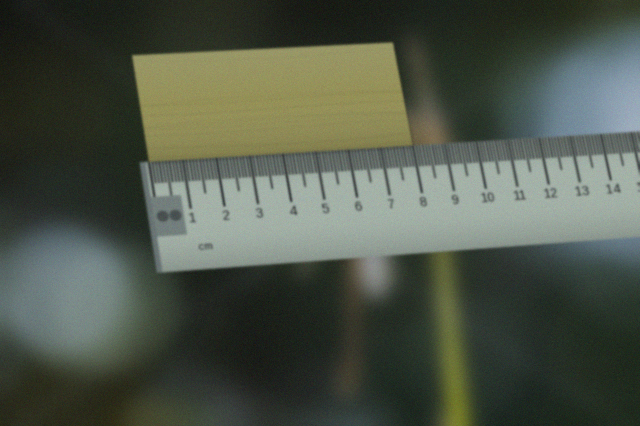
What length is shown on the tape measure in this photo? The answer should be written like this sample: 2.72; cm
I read 8; cm
